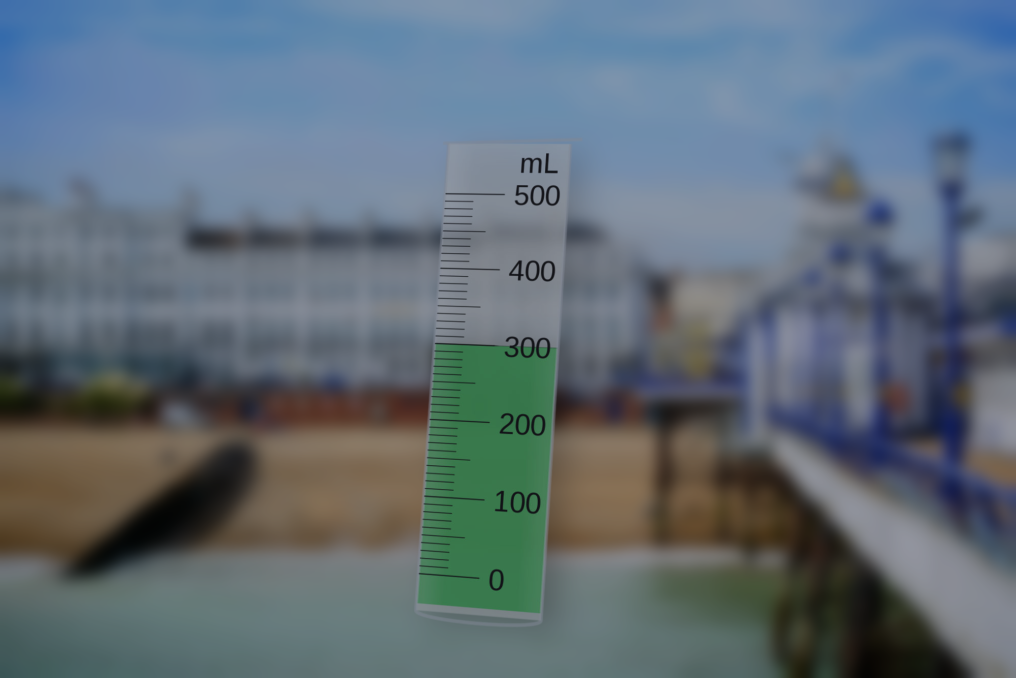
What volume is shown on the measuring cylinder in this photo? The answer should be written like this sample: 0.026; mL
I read 300; mL
